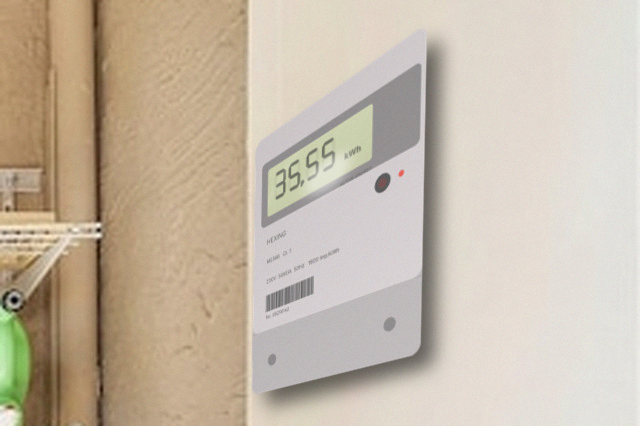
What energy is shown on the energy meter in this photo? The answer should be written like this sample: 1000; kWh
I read 35.55; kWh
